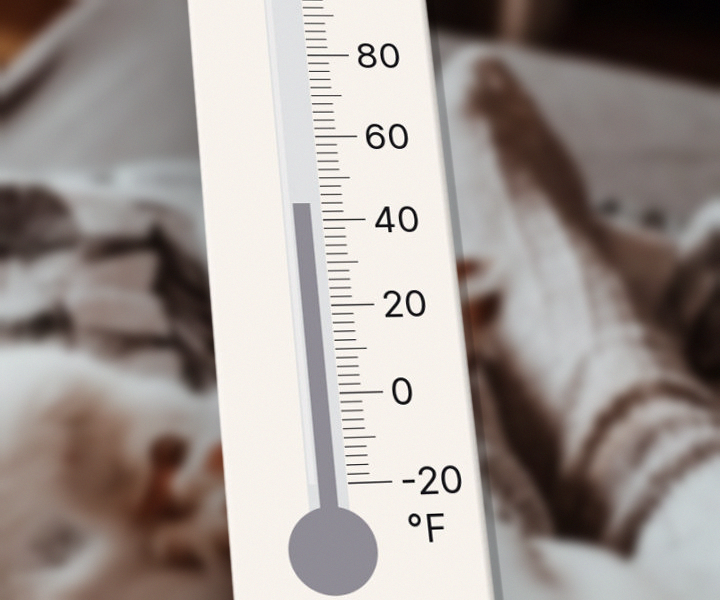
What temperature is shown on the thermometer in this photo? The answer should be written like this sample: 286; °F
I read 44; °F
